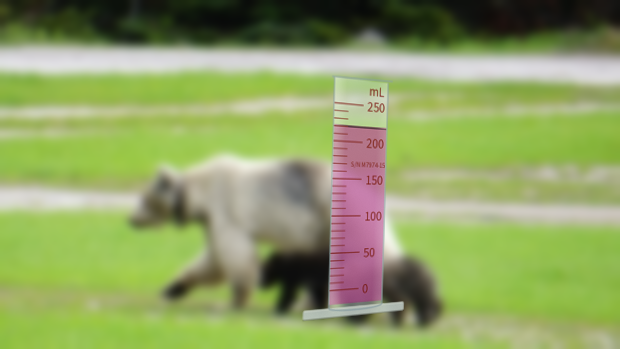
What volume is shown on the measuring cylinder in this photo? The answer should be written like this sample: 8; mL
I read 220; mL
